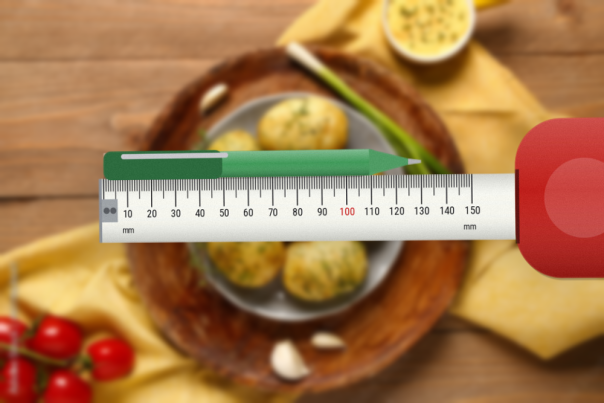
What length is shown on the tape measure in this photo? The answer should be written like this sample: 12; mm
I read 130; mm
